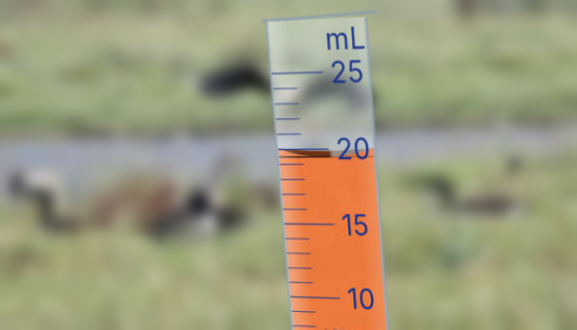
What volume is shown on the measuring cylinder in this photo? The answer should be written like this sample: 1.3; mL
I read 19.5; mL
